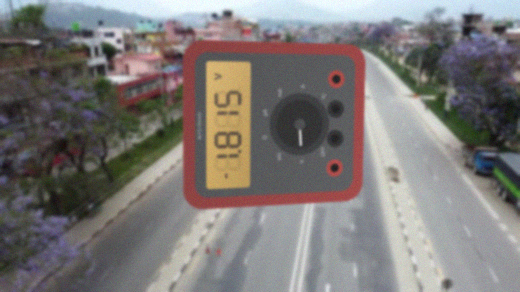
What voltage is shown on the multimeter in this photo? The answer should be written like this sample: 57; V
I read -1.815; V
